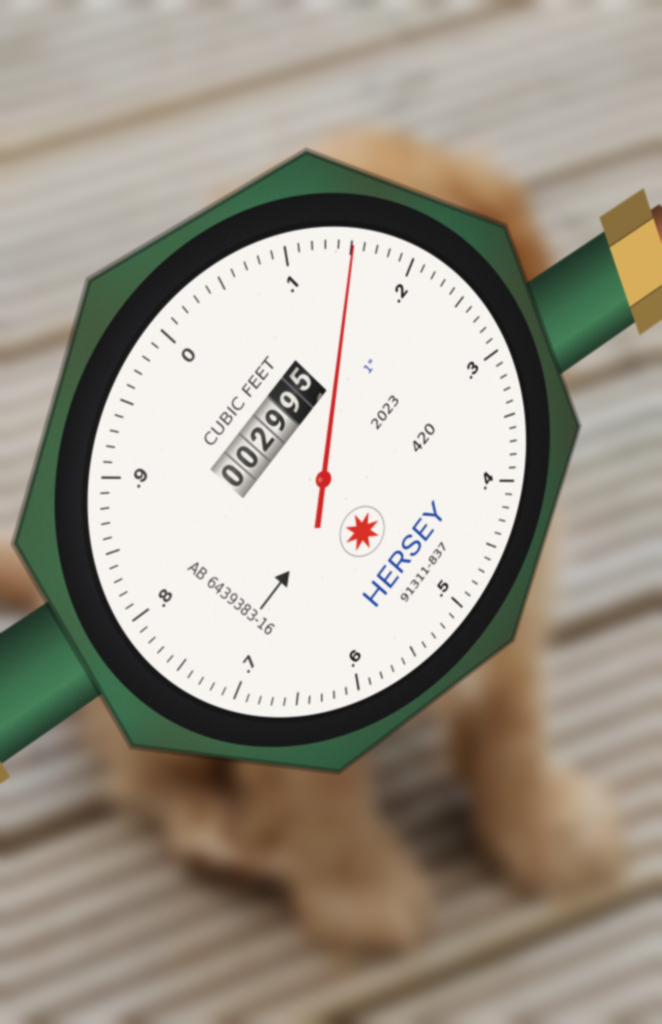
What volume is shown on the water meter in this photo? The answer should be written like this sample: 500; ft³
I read 2995.15; ft³
